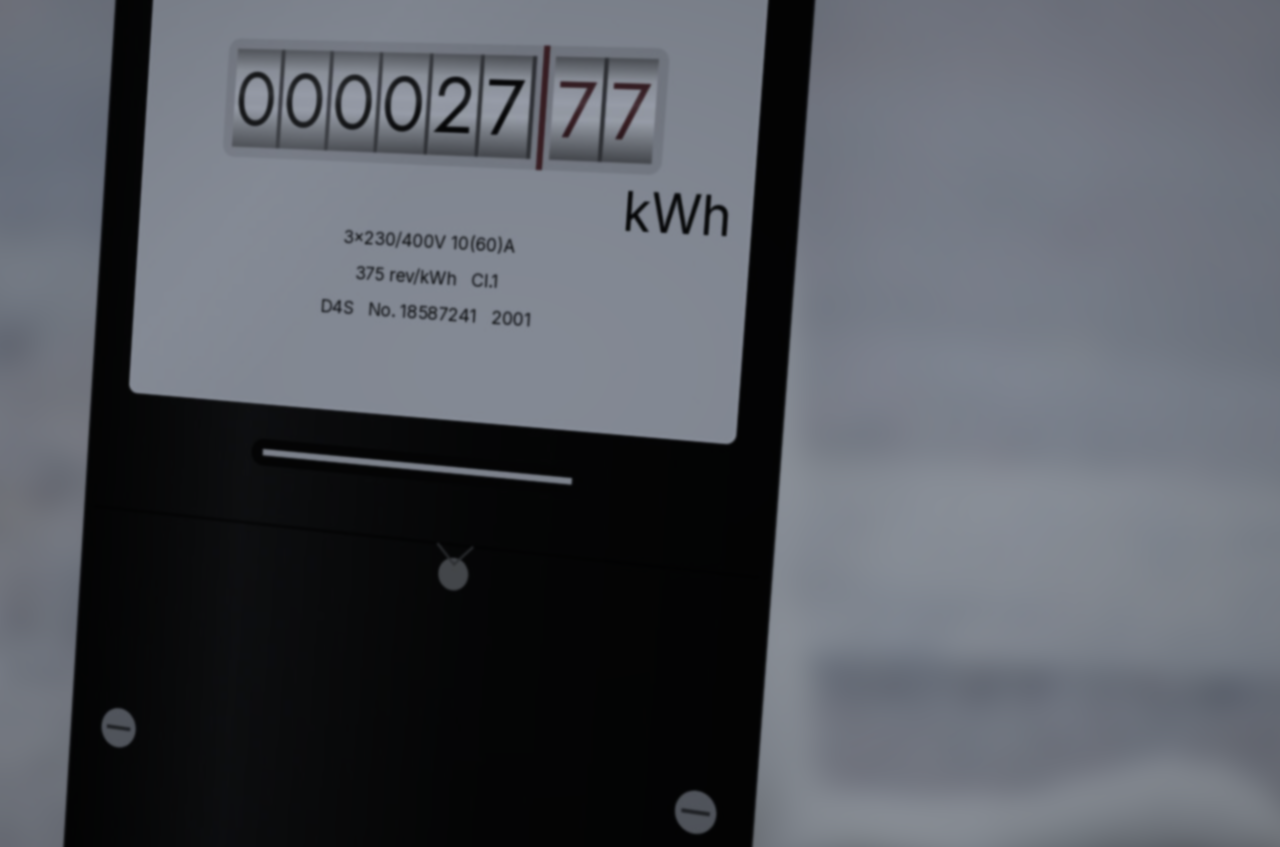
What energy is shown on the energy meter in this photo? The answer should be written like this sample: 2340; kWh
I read 27.77; kWh
